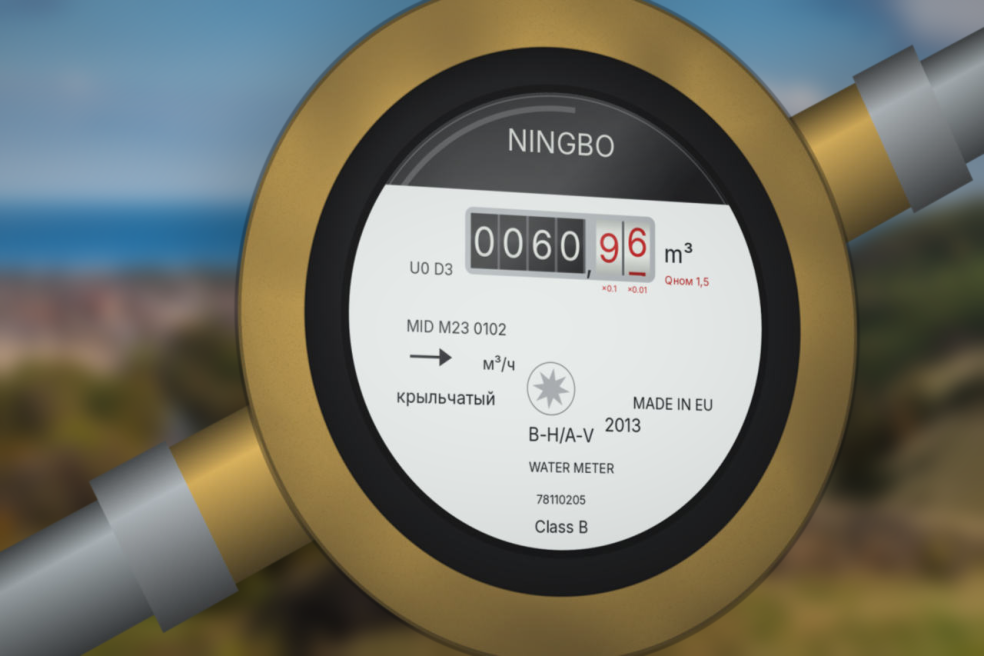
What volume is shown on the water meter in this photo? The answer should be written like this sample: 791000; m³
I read 60.96; m³
